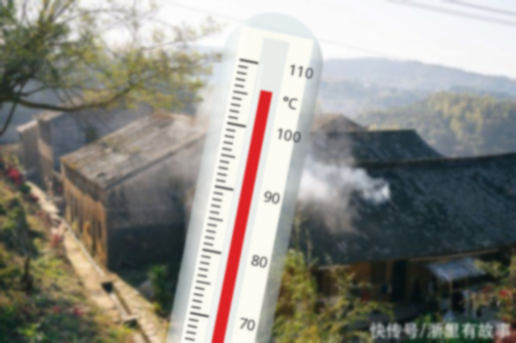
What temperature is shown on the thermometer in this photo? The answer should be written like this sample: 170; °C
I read 106; °C
